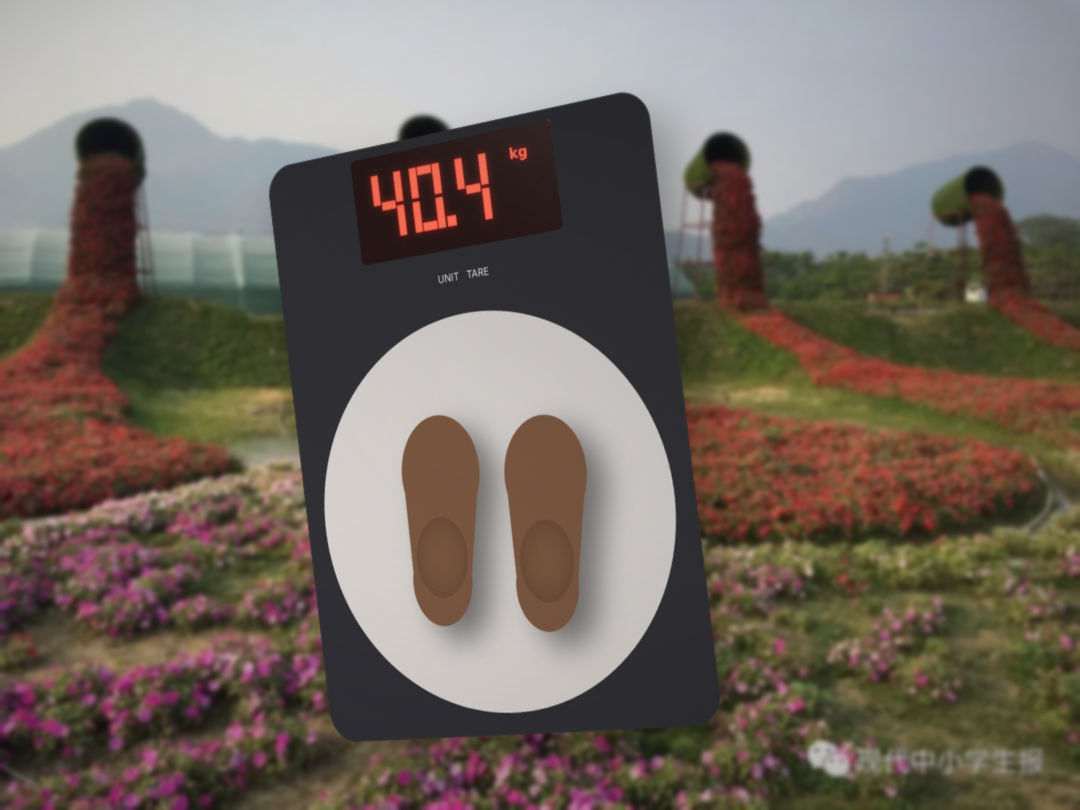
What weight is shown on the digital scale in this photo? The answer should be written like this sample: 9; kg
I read 40.4; kg
